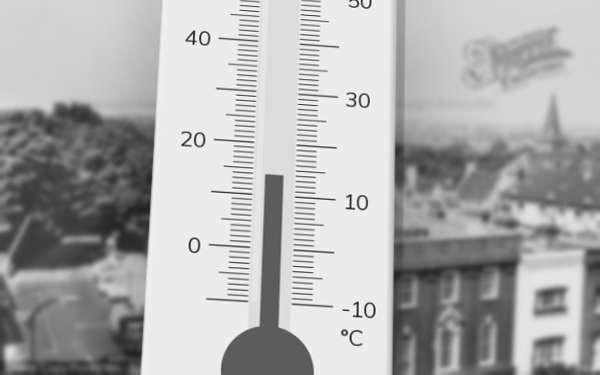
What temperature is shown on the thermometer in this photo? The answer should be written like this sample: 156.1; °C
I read 14; °C
